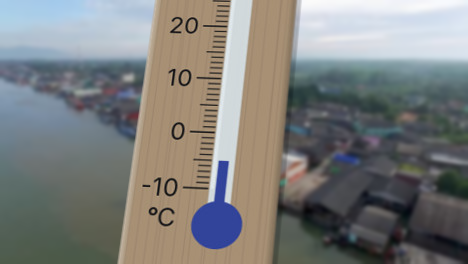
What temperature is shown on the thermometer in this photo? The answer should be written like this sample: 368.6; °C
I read -5; °C
